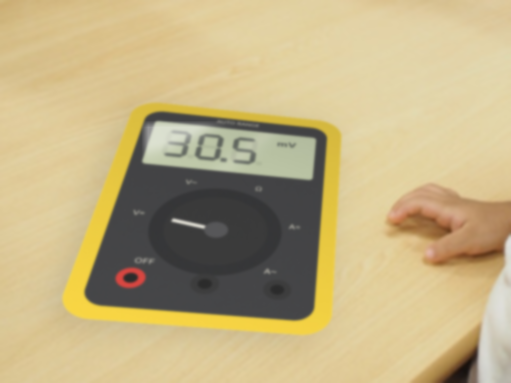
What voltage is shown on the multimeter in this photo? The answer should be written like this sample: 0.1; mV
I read 30.5; mV
